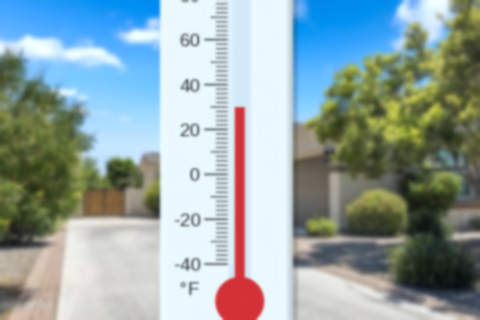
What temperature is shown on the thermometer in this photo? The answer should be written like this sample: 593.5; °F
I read 30; °F
